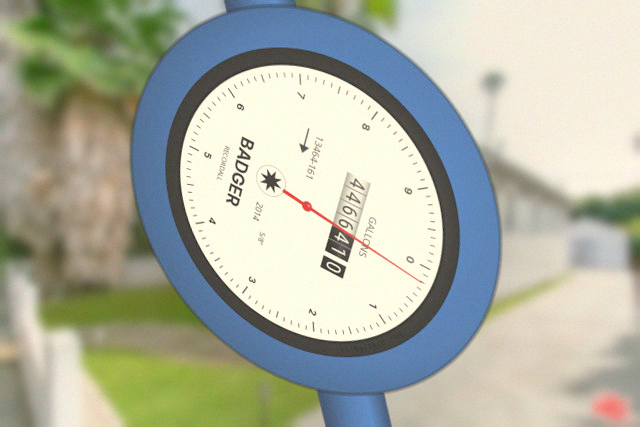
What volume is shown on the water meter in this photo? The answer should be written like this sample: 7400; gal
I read 4466410.2; gal
